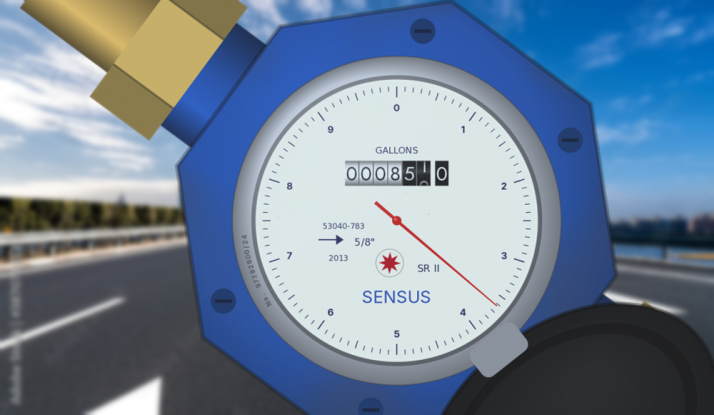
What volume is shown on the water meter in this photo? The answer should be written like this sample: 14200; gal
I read 8513.6; gal
